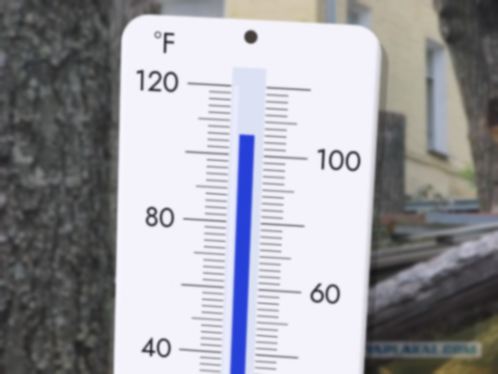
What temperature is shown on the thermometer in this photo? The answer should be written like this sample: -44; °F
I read 106; °F
